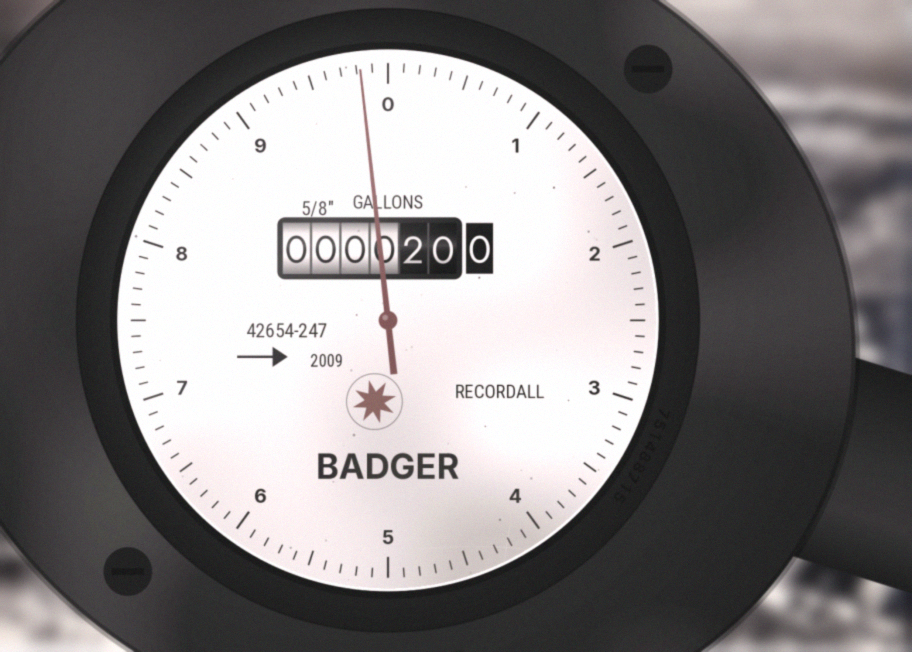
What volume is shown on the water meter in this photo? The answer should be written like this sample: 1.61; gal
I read 199.8; gal
